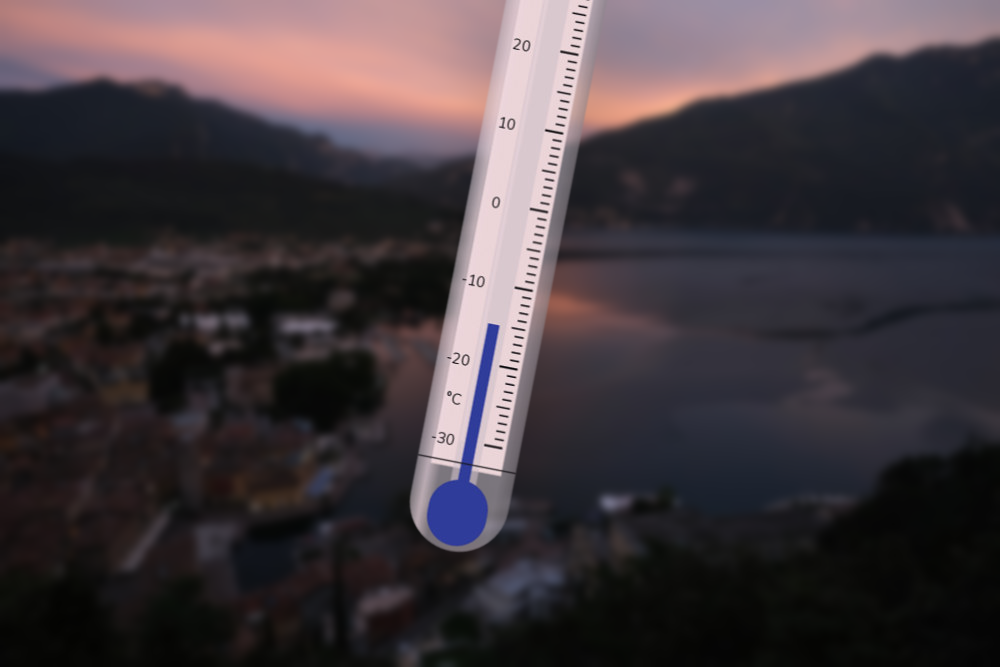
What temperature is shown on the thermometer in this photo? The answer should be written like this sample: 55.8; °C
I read -15; °C
